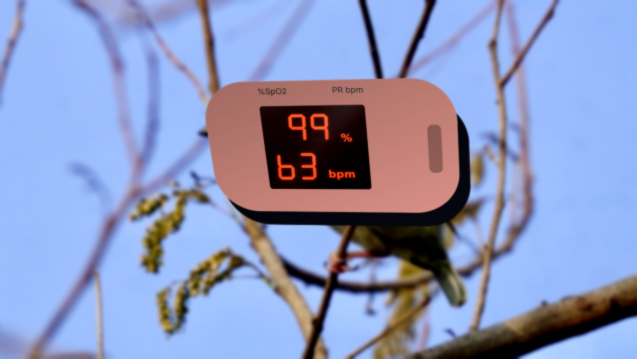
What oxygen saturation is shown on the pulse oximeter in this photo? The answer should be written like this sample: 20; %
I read 99; %
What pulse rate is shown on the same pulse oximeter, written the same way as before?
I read 63; bpm
